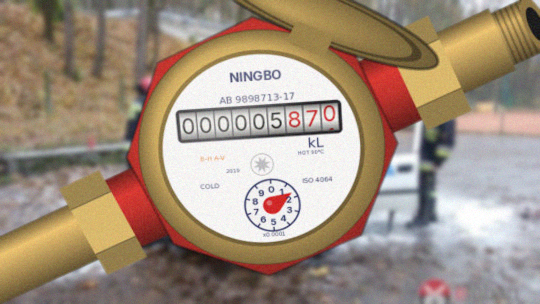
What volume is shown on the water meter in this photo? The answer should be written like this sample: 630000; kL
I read 5.8701; kL
